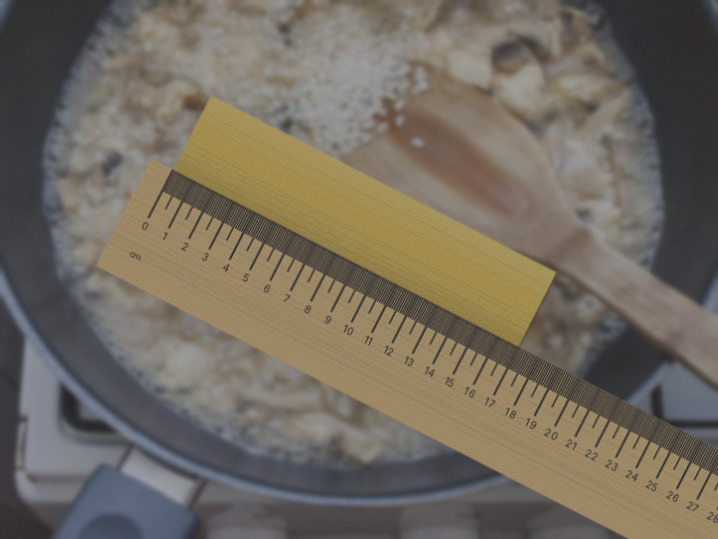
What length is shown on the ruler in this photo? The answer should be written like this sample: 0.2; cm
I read 17; cm
